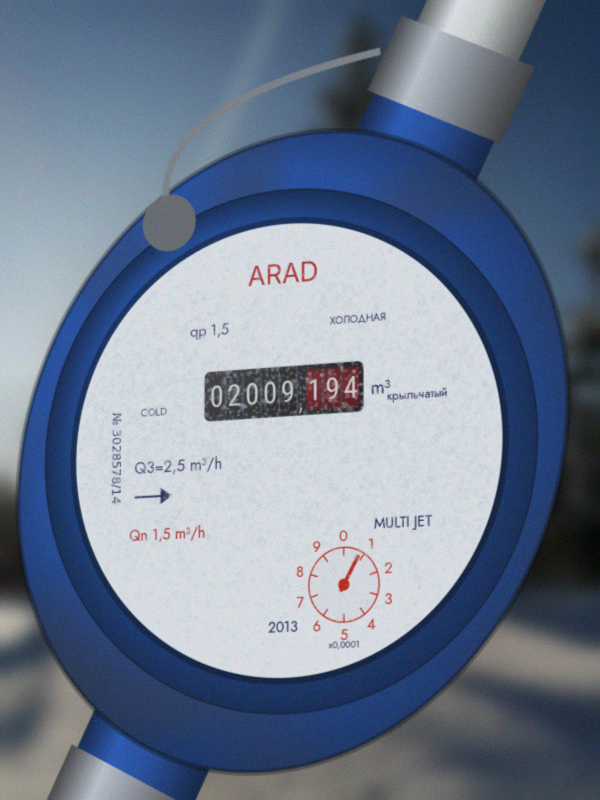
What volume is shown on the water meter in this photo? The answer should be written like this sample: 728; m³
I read 2009.1940; m³
